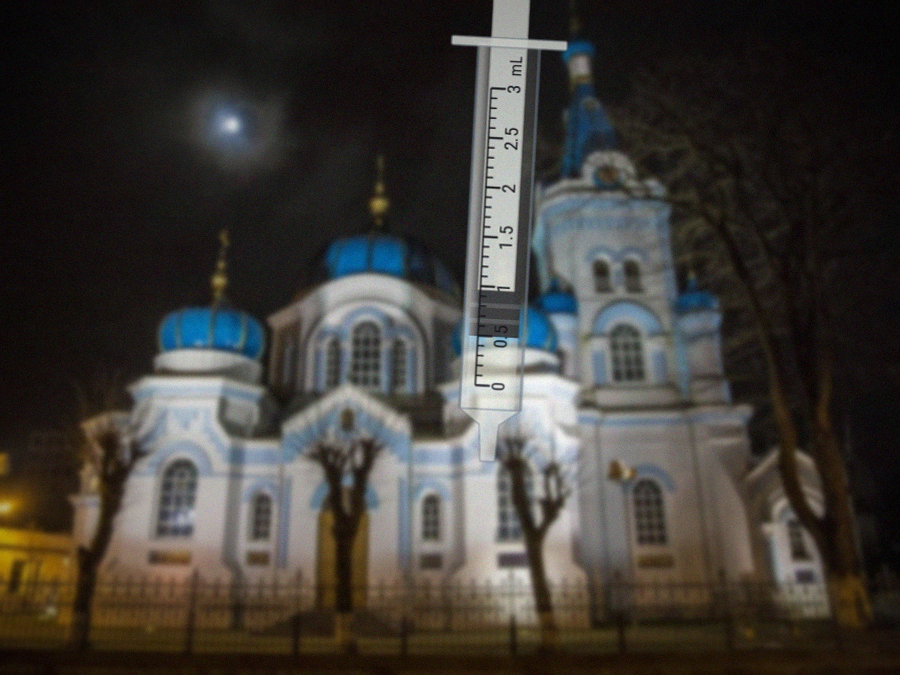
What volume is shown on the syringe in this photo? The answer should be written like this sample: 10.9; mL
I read 0.5; mL
